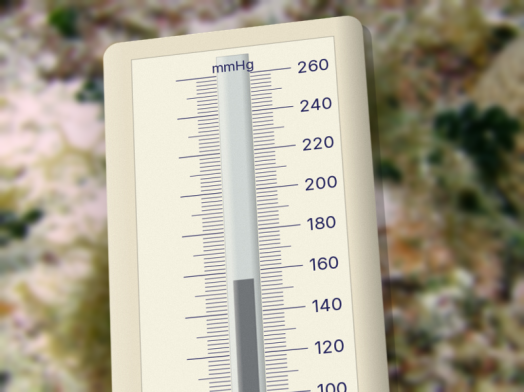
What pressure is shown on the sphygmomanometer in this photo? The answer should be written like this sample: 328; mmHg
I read 156; mmHg
